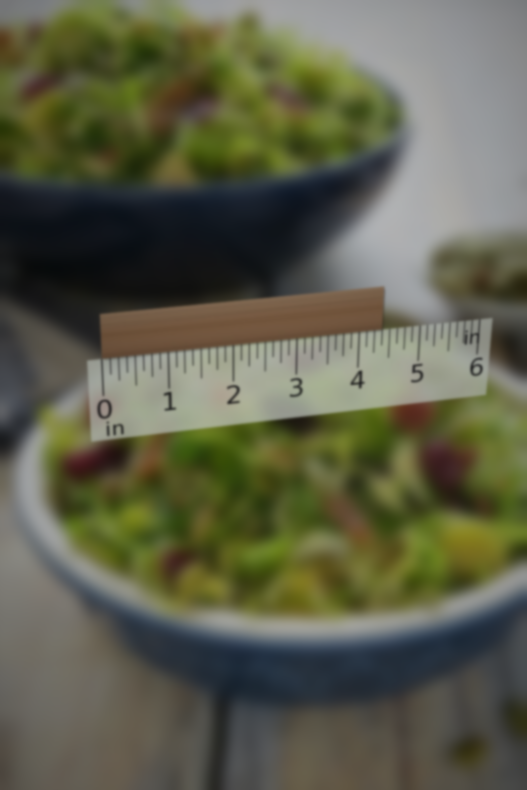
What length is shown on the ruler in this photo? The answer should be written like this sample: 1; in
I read 4.375; in
